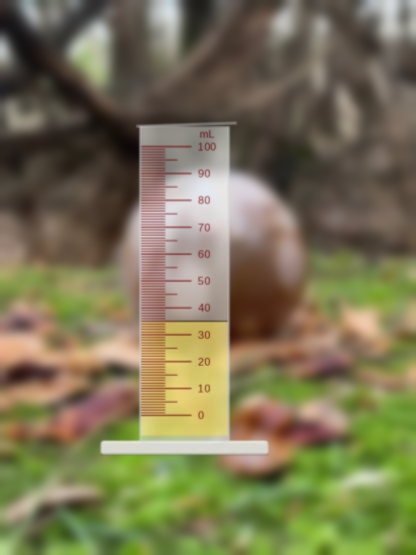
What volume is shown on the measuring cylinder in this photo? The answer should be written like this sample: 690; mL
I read 35; mL
